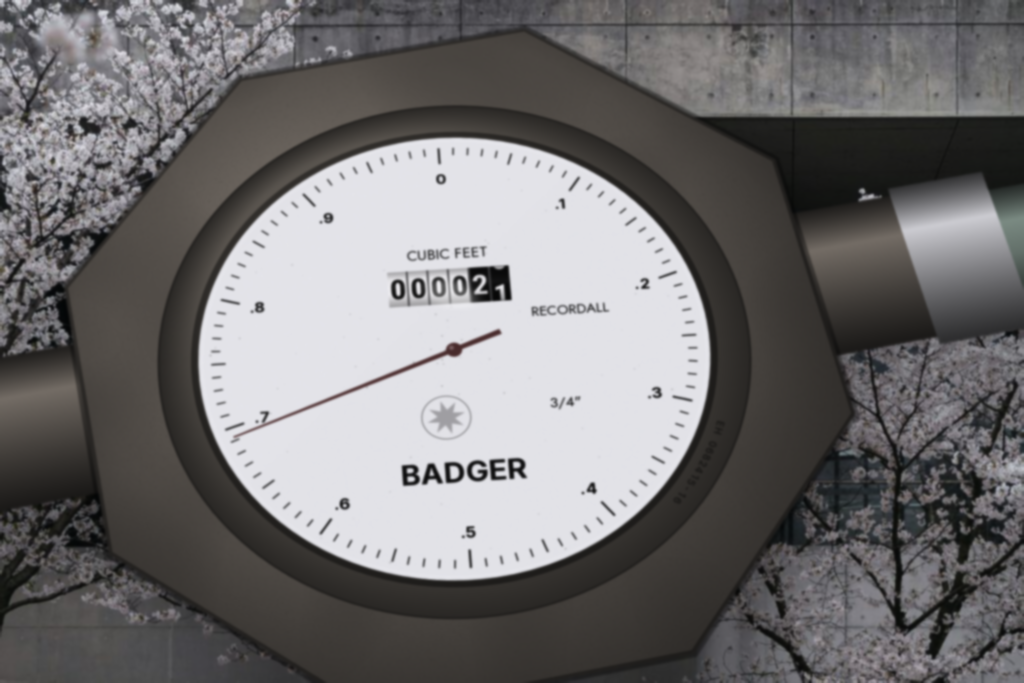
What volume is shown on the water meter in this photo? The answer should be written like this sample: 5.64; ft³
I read 20.69; ft³
